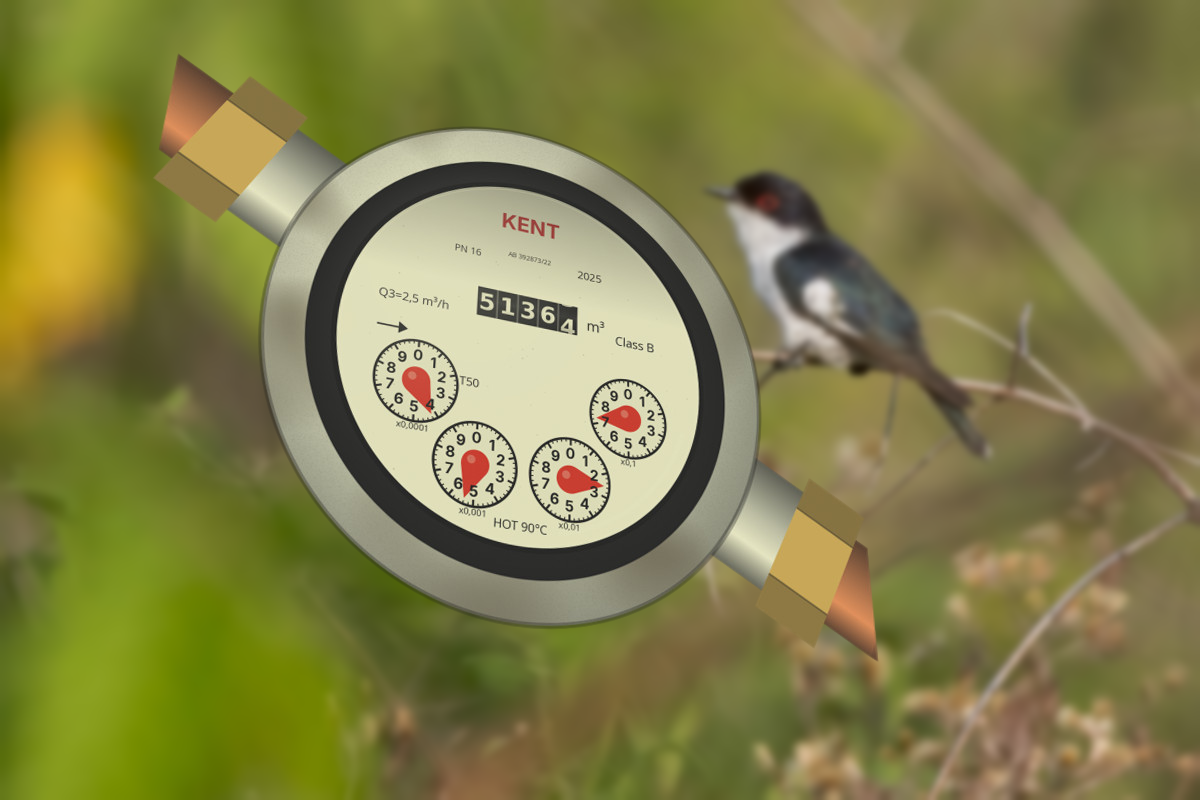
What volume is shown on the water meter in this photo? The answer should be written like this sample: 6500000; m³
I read 51363.7254; m³
